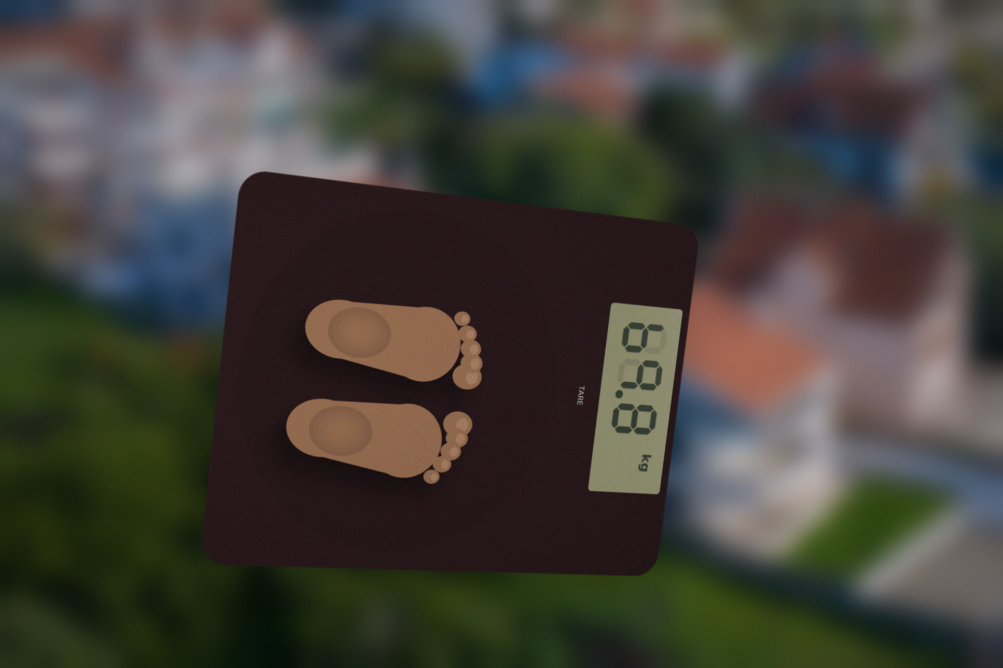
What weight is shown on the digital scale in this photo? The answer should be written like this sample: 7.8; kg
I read 69.8; kg
